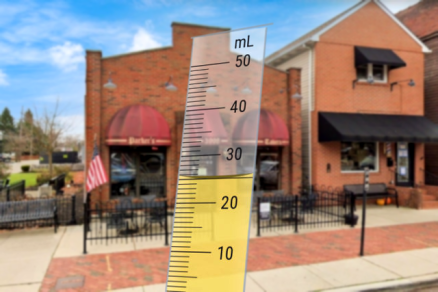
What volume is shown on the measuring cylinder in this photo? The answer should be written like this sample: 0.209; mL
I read 25; mL
